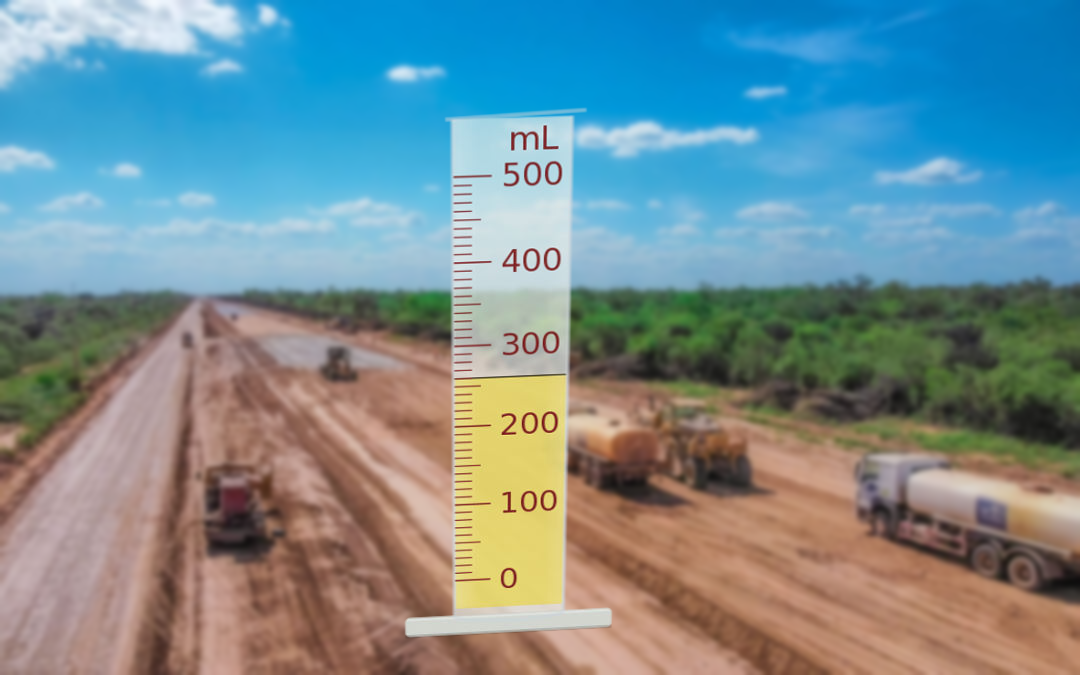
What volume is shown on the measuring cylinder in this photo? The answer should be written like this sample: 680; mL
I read 260; mL
